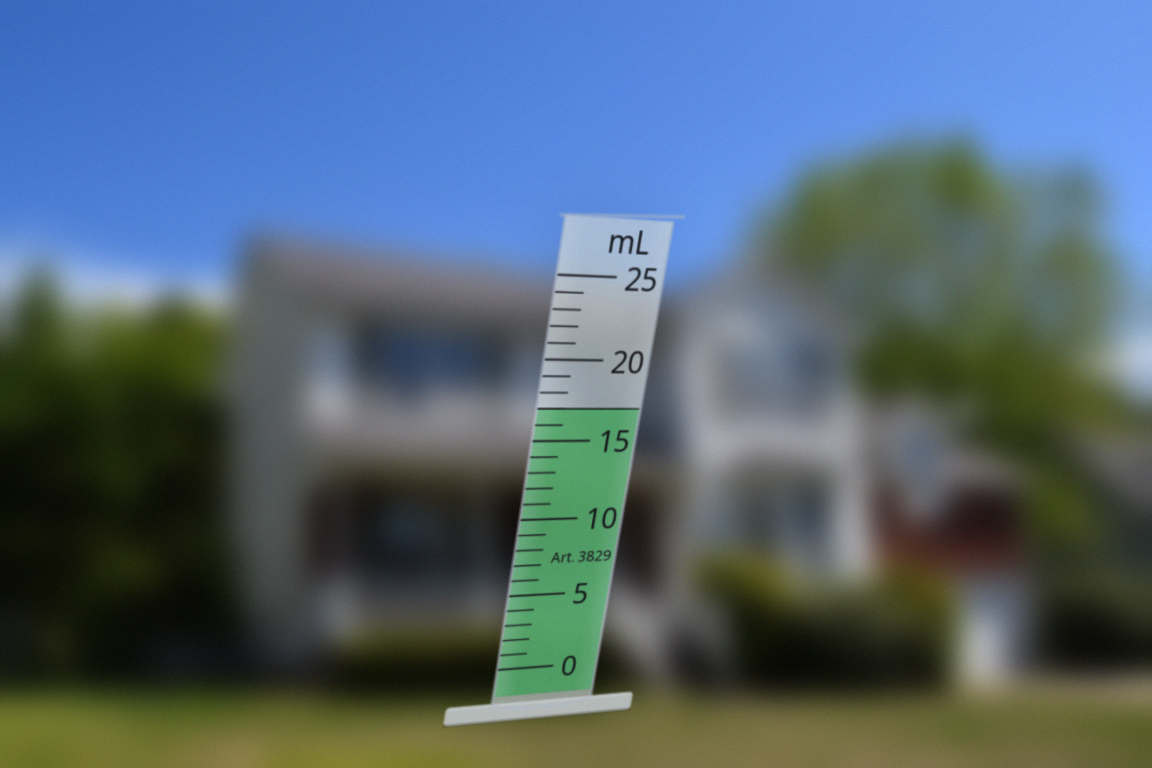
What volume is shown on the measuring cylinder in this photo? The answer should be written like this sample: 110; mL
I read 17; mL
